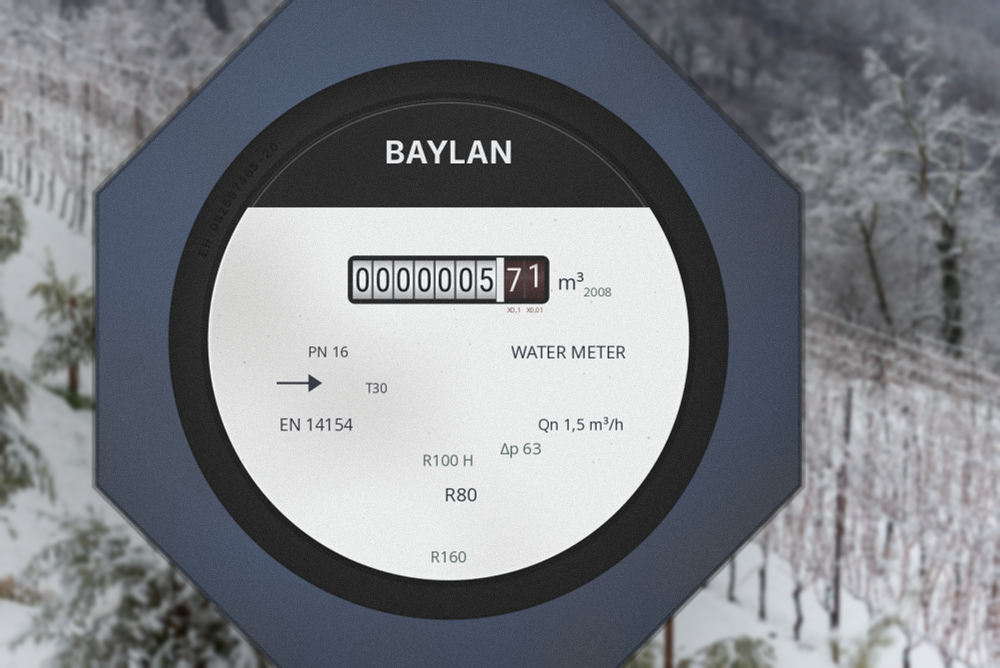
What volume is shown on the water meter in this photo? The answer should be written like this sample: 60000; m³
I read 5.71; m³
